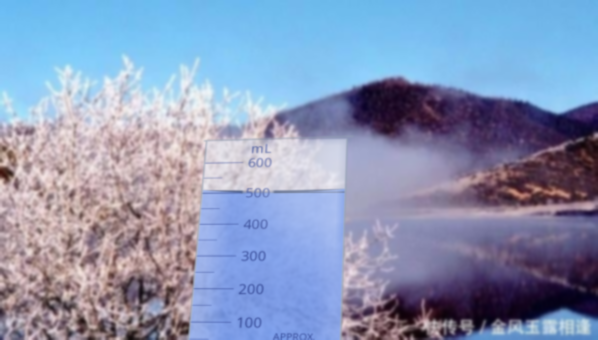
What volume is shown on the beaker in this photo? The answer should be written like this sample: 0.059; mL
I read 500; mL
